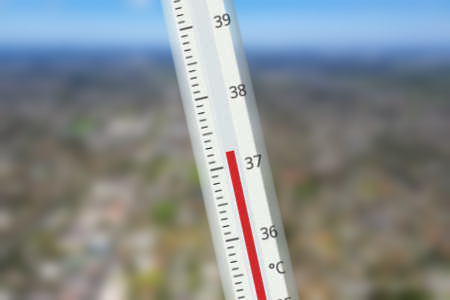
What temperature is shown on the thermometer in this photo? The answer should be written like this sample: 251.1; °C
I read 37.2; °C
